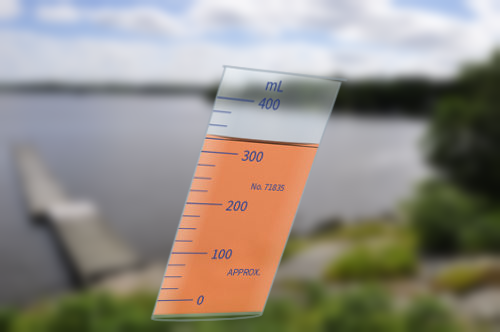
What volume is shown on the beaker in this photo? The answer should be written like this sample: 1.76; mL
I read 325; mL
